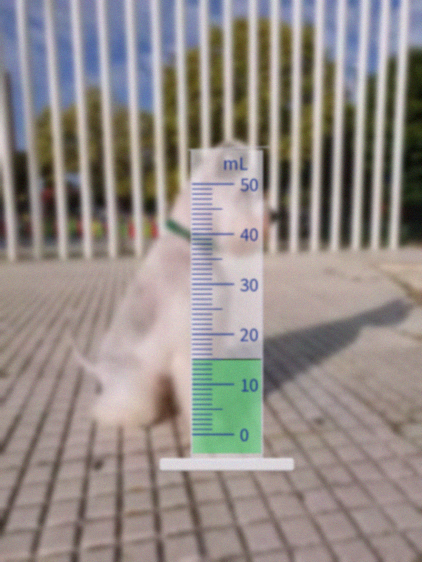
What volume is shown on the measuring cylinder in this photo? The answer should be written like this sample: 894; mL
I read 15; mL
